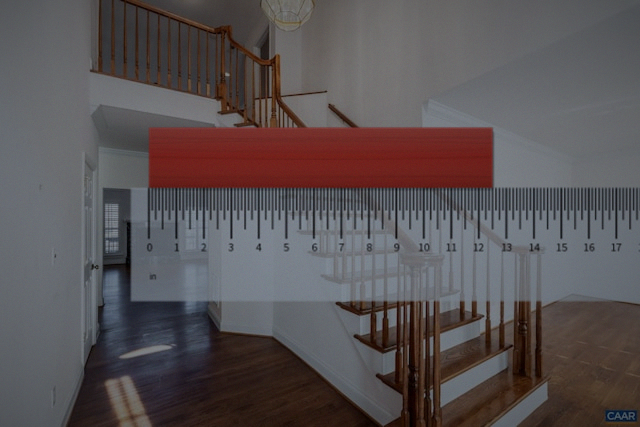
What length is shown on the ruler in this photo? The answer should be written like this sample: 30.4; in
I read 12.5; in
